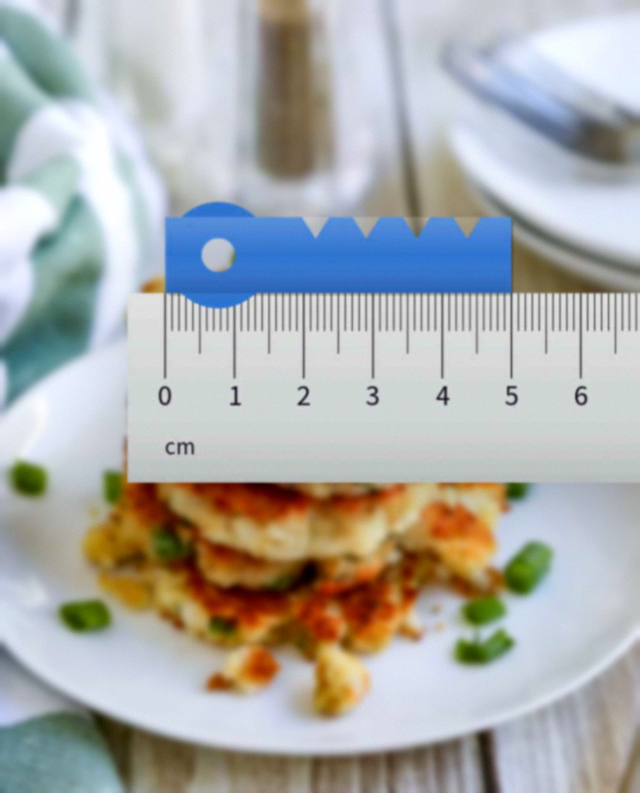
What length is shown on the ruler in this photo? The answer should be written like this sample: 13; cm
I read 5; cm
